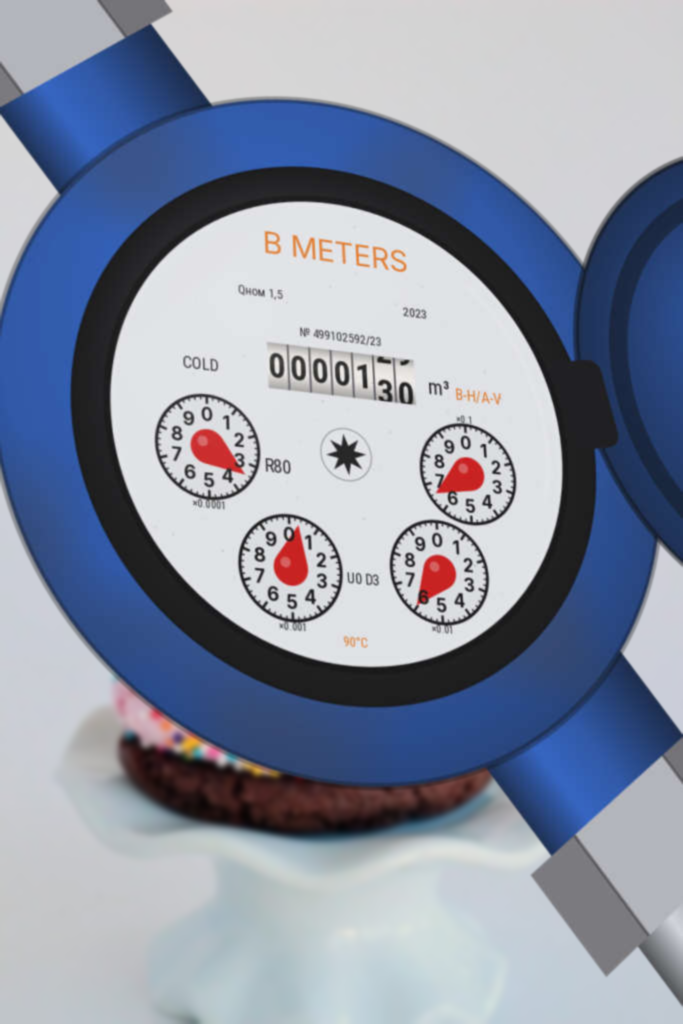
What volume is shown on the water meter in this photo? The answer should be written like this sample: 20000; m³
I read 129.6603; m³
